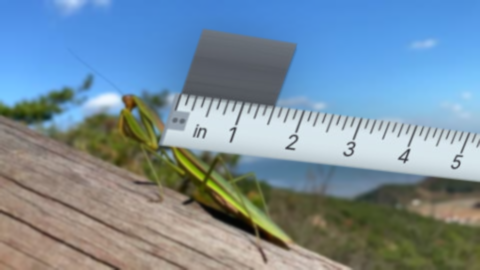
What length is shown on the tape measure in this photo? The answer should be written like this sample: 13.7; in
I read 1.5; in
